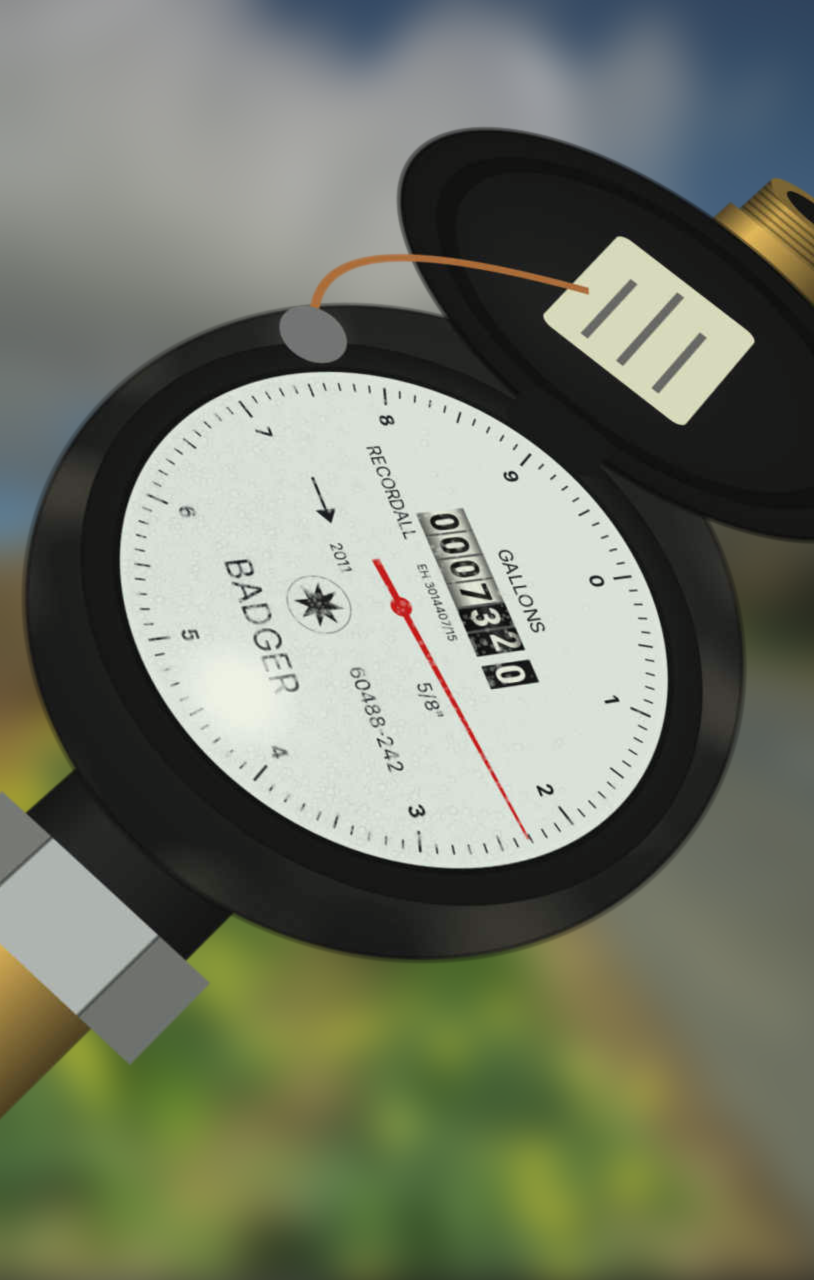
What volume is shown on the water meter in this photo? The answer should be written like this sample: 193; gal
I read 7322.3; gal
